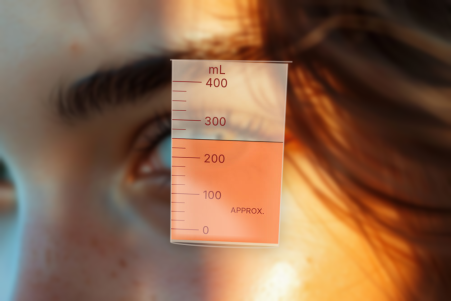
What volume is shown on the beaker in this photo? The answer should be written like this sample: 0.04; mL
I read 250; mL
